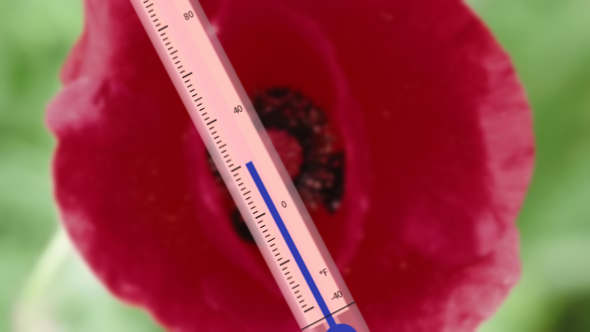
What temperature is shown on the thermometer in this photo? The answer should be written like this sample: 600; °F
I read 20; °F
